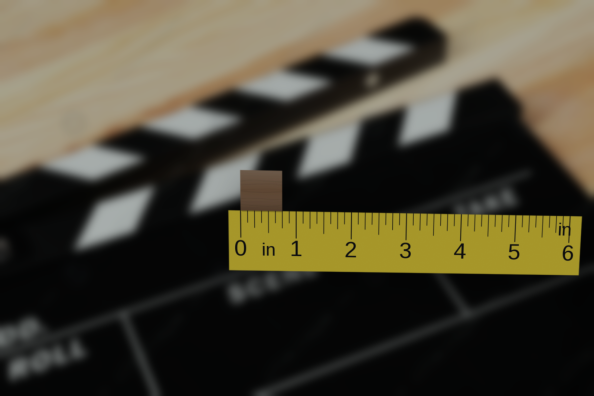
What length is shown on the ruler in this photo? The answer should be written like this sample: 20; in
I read 0.75; in
